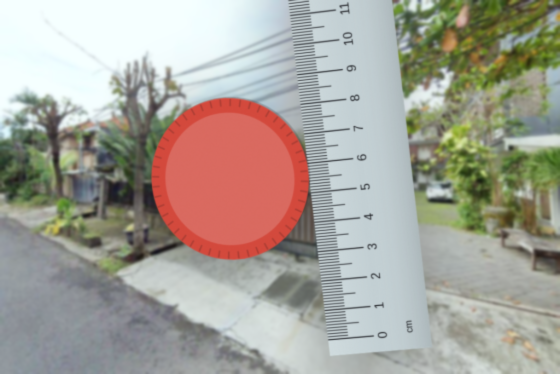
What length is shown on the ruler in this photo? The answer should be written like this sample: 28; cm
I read 5.5; cm
